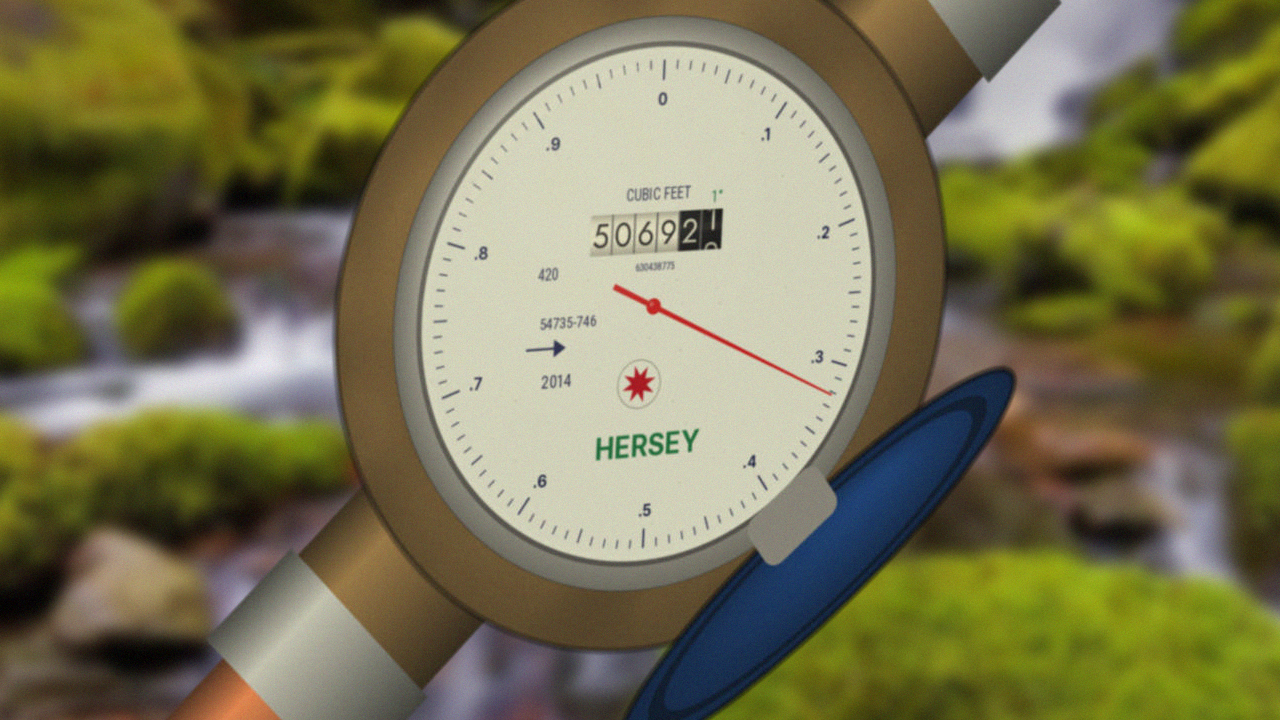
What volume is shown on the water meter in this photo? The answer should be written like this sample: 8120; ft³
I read 506921.32; ft³
